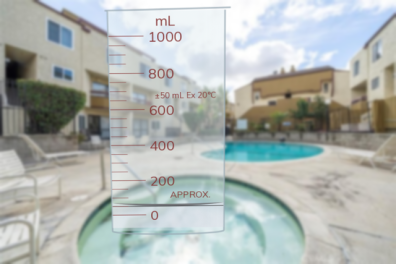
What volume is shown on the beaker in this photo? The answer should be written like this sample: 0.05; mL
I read 50; mL
